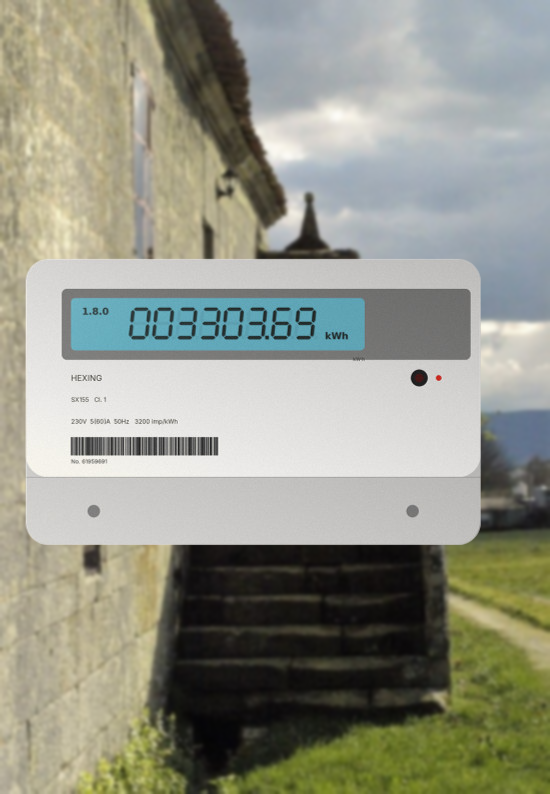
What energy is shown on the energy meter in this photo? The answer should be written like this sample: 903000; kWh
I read 3303.69; kWh
